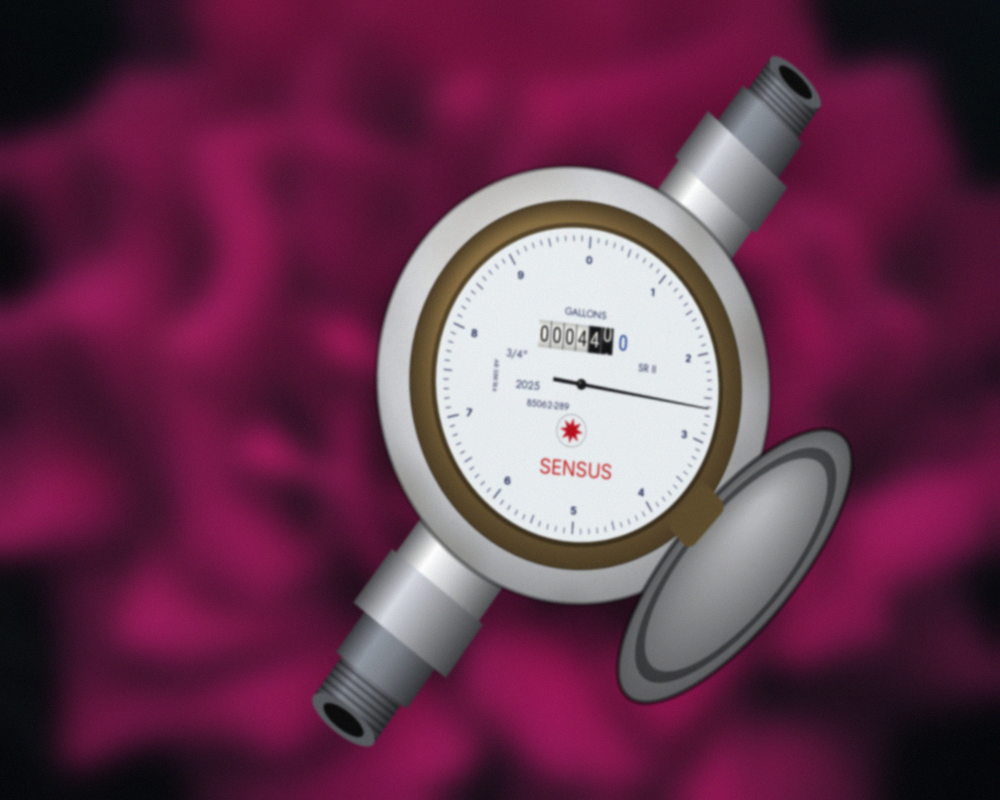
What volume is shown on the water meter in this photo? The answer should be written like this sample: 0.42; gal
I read 4402.6; gal
